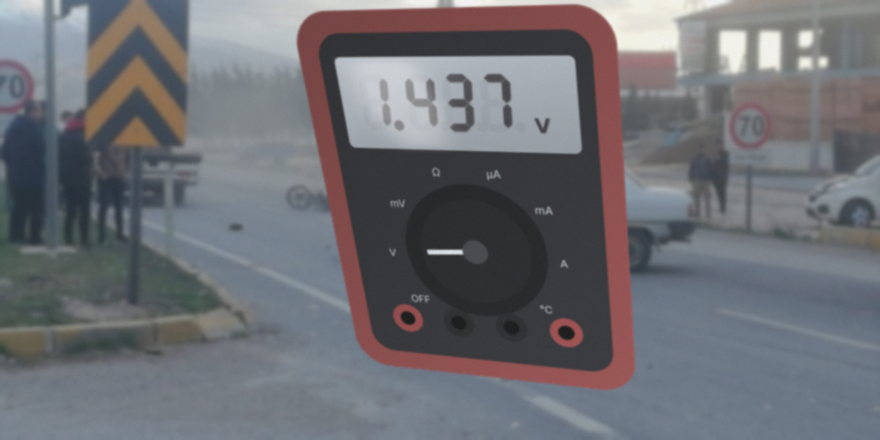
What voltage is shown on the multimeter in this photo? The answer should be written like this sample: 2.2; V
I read 1.437; V
